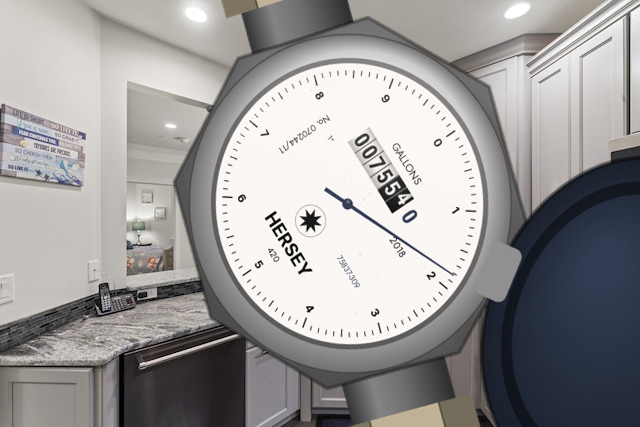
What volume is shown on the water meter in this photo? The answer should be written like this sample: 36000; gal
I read 75541.8; gal
